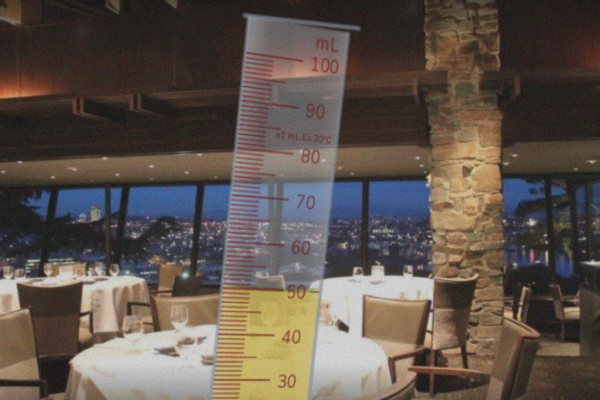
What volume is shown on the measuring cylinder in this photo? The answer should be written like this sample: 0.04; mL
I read 50; mL
